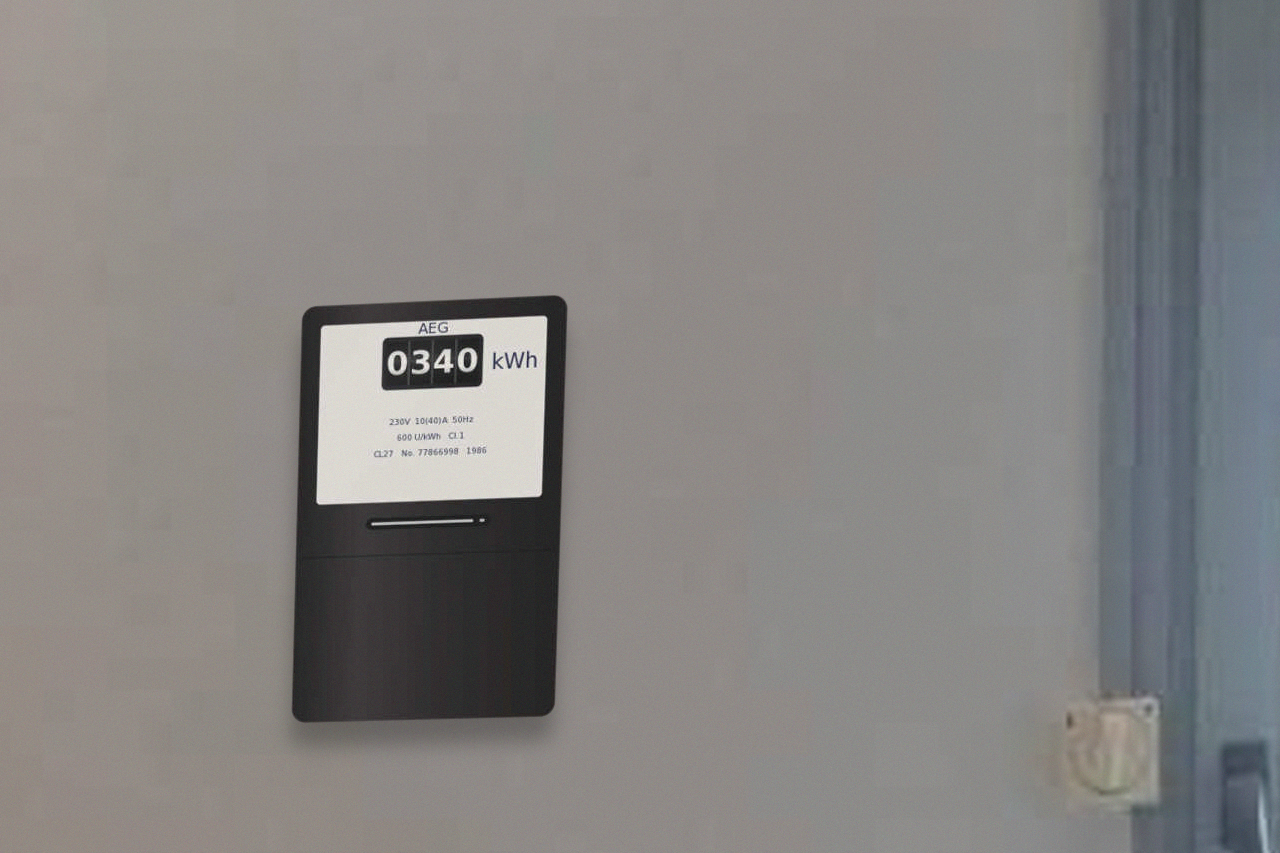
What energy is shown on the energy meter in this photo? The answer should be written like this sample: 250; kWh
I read 340; kWh
